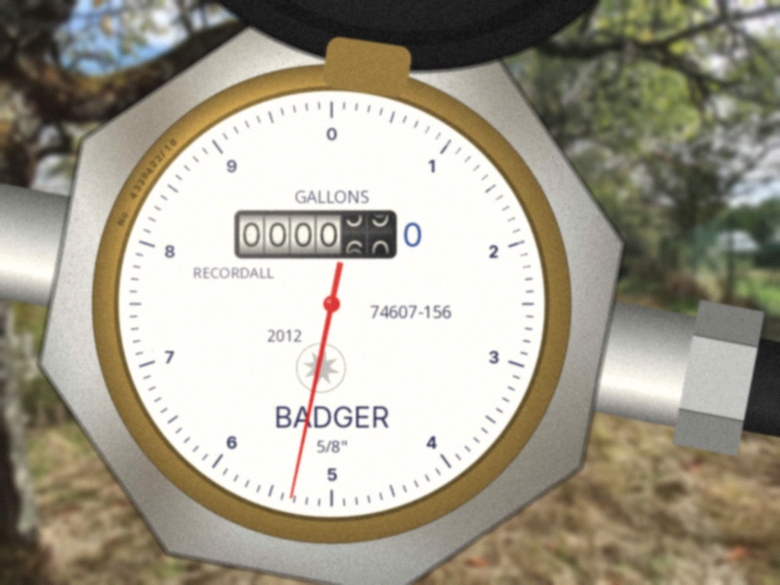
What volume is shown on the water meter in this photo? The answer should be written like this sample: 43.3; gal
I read 595.3; gal
